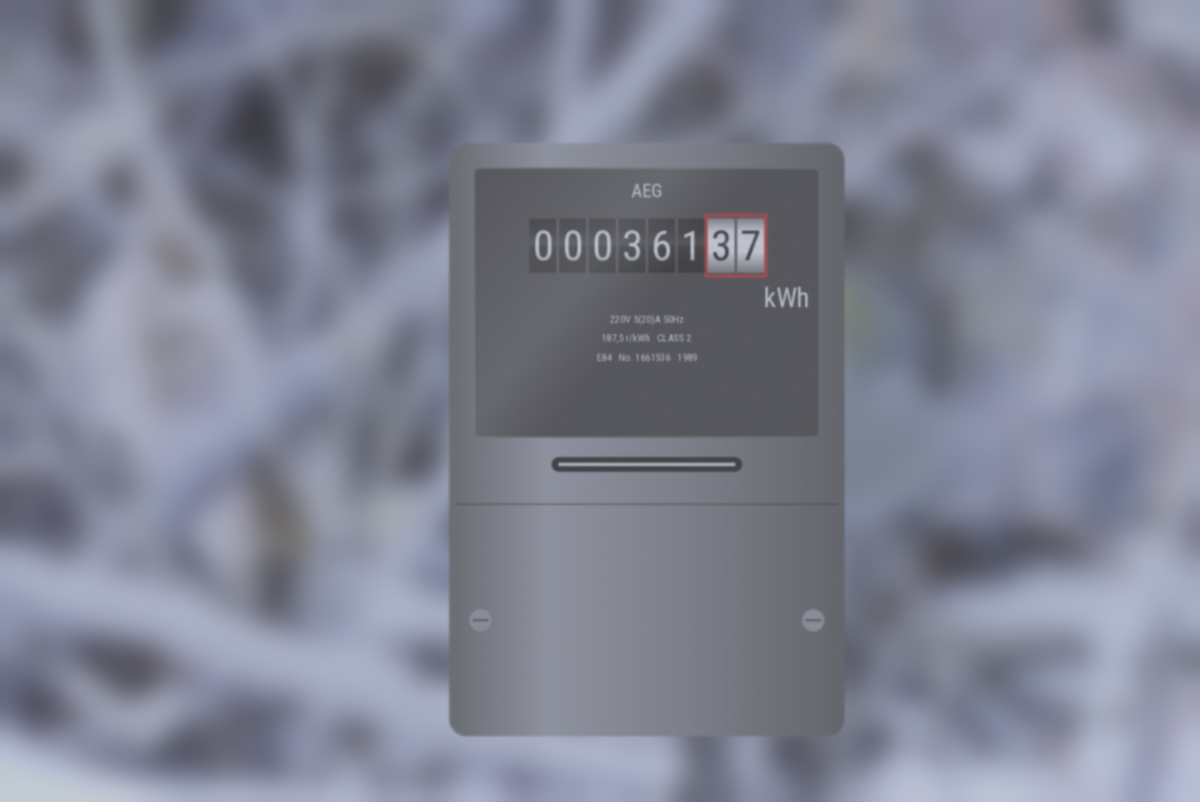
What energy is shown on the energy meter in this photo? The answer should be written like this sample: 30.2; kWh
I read 361.37; kWh
